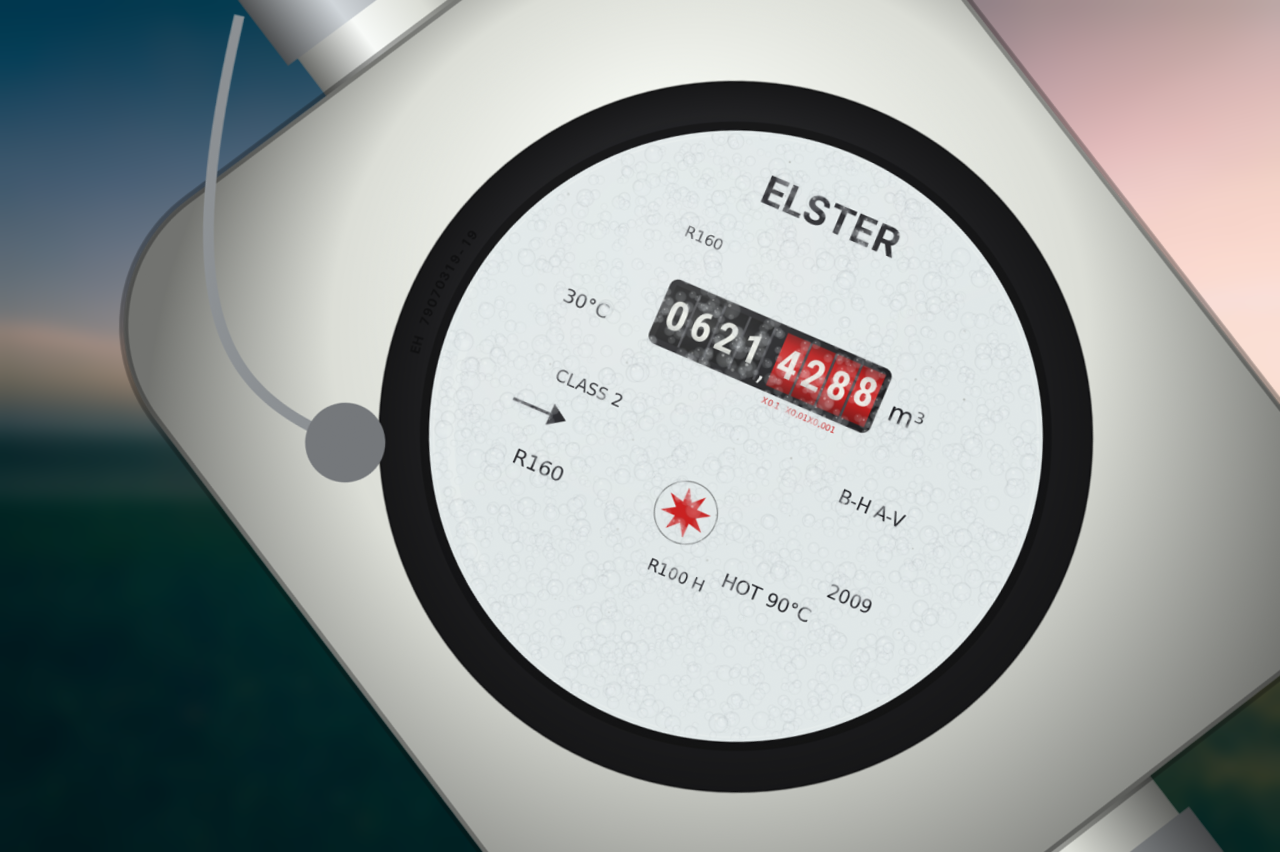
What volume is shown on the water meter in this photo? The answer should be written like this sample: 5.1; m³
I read 621.4288; m³
